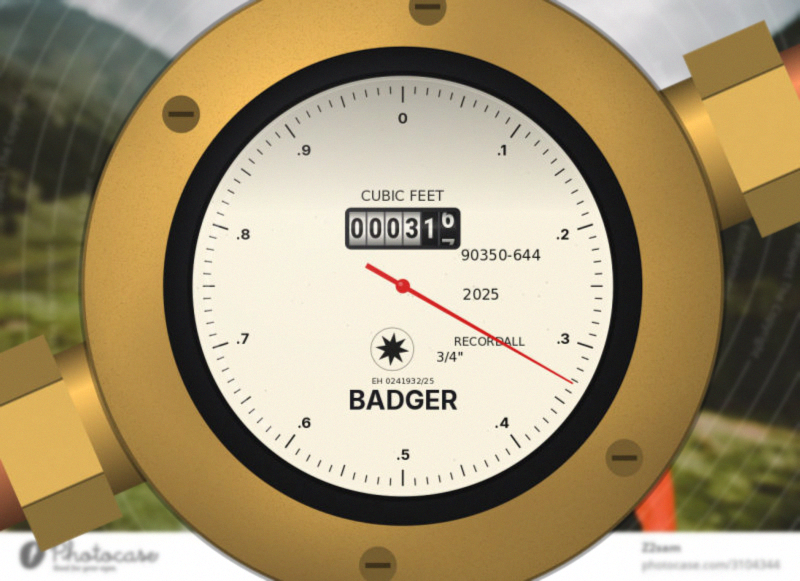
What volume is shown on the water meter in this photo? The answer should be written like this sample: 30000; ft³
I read 316.33; ft³
